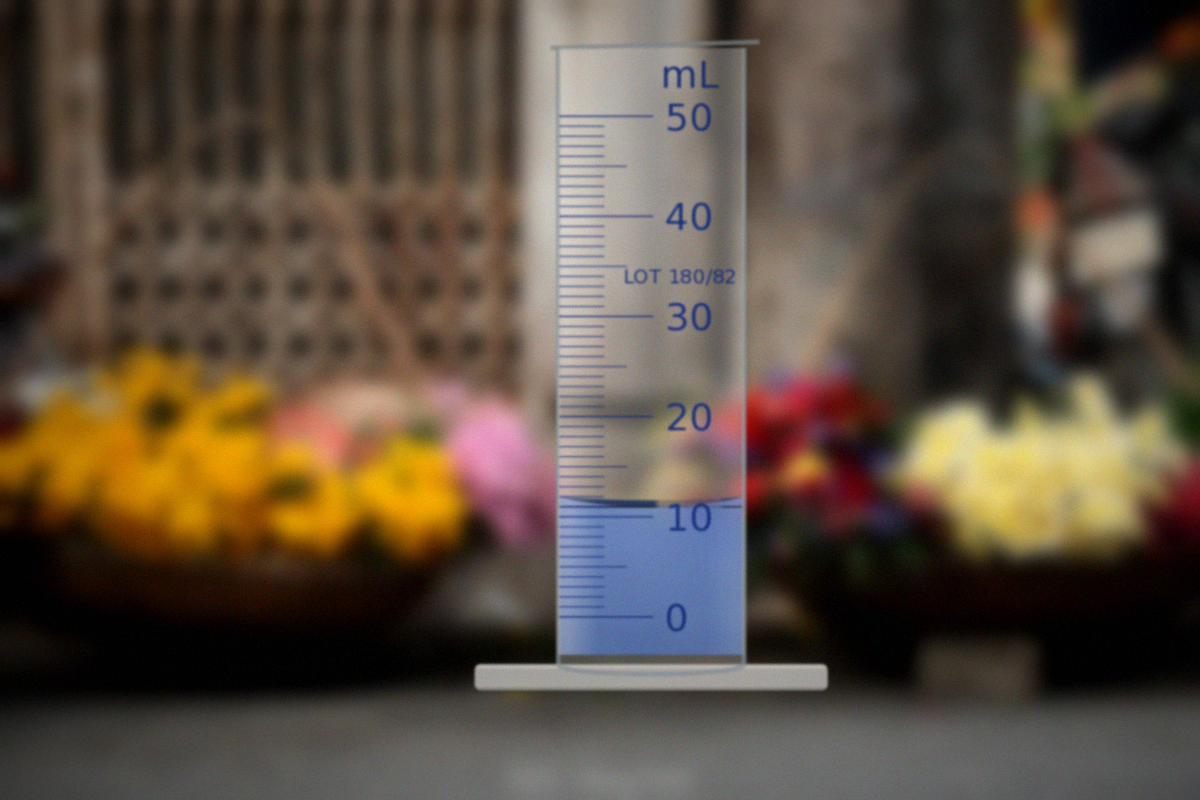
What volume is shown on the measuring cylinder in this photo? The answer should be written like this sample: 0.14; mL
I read 11; mL
